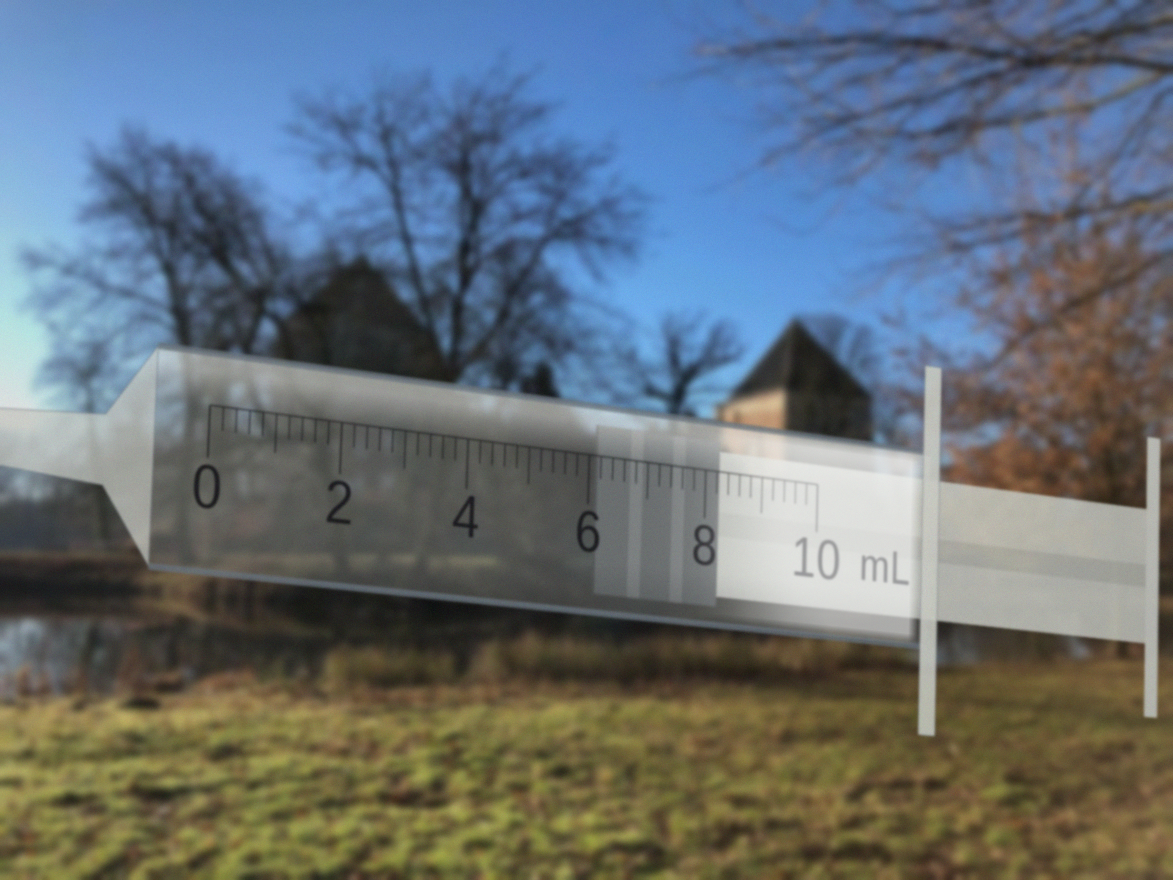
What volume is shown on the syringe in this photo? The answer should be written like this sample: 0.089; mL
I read 6.1; mL
